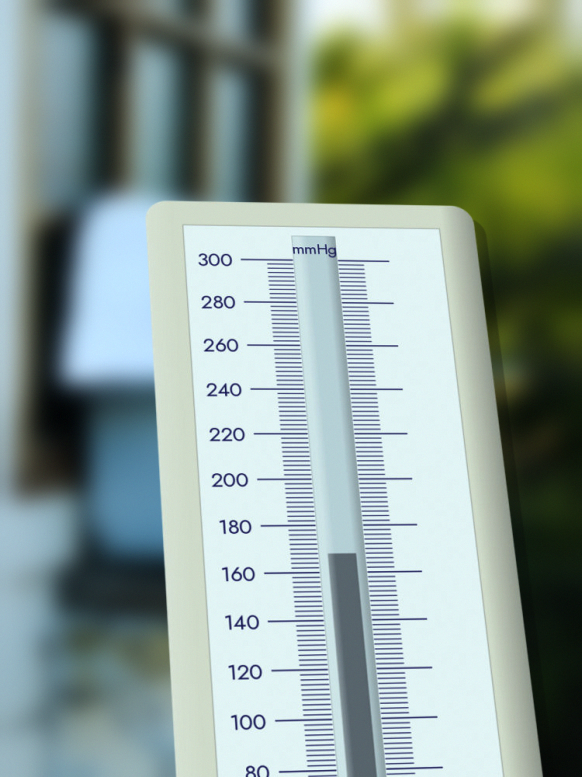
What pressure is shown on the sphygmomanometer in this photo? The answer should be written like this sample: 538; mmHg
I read 168; mmHg
